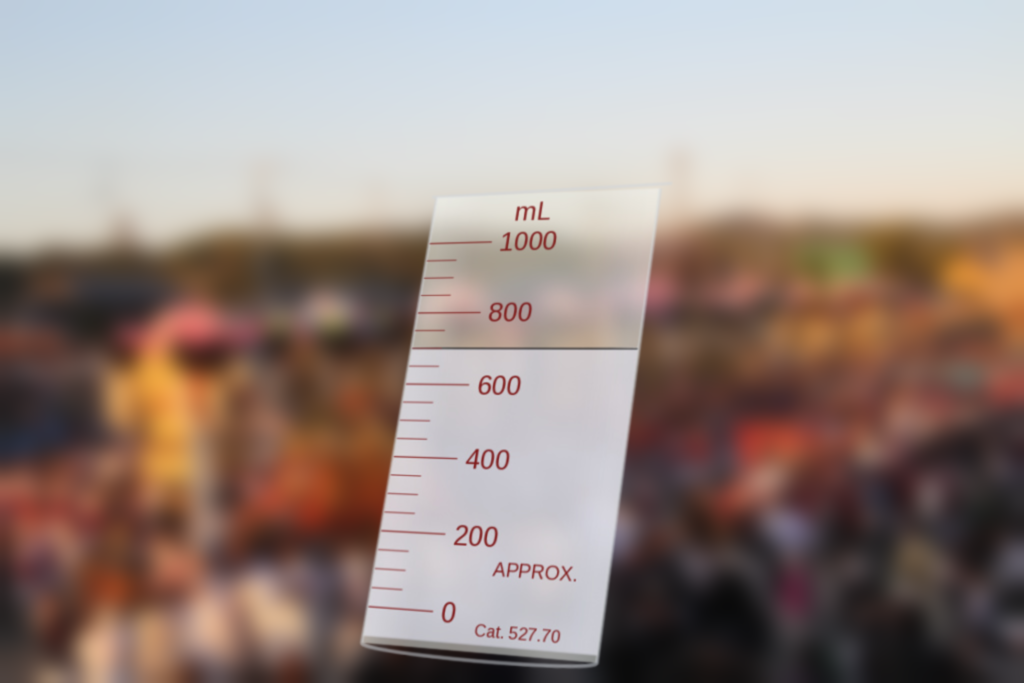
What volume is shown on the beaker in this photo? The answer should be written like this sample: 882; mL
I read 700; mL
